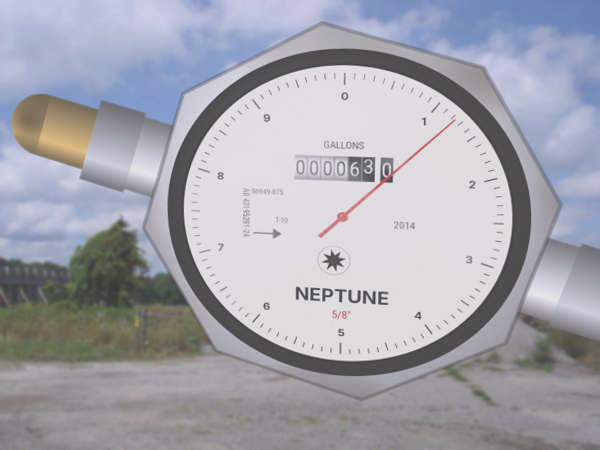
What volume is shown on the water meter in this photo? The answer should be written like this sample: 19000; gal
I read 631.2; gal
